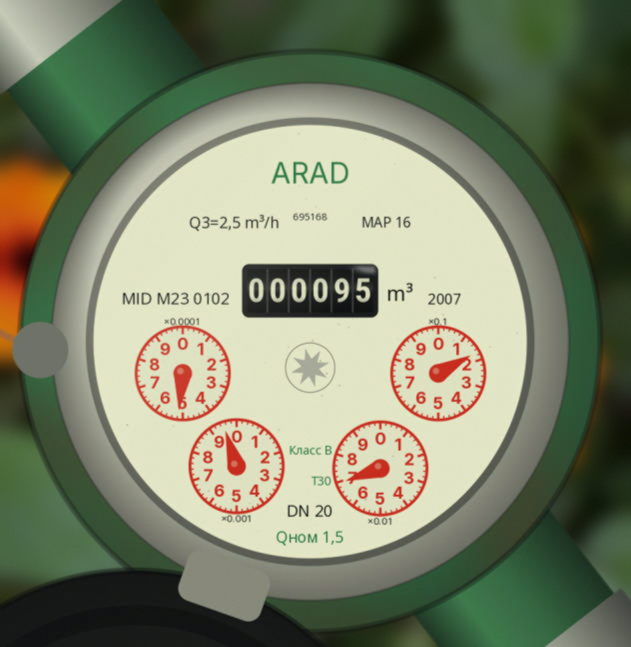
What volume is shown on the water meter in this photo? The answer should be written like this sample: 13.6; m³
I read 95.1695; m³
